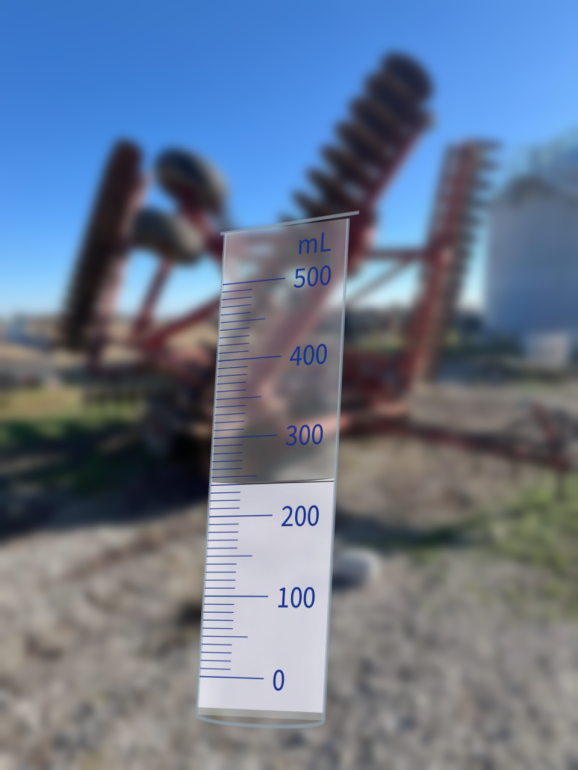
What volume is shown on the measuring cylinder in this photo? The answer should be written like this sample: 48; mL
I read 240; mL
